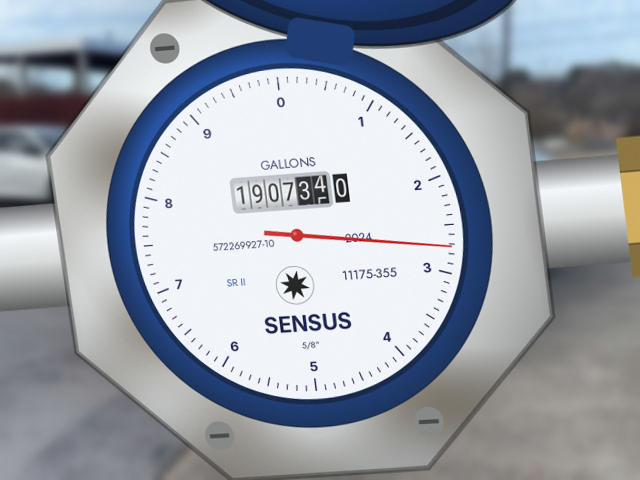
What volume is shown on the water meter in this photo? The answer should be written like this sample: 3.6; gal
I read 1907342.7; gal
